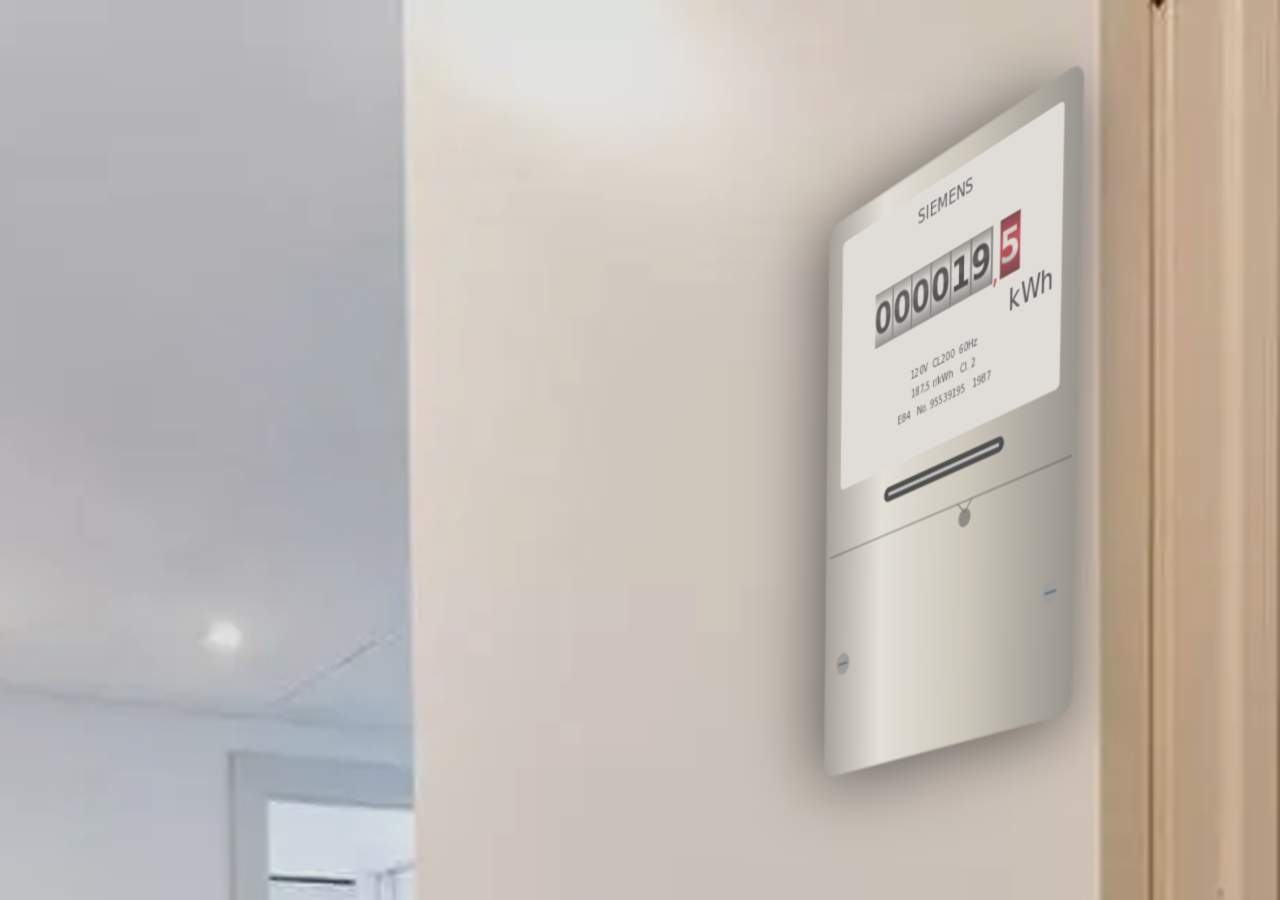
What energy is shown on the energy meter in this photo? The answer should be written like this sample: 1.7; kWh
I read 19.5; kWh
